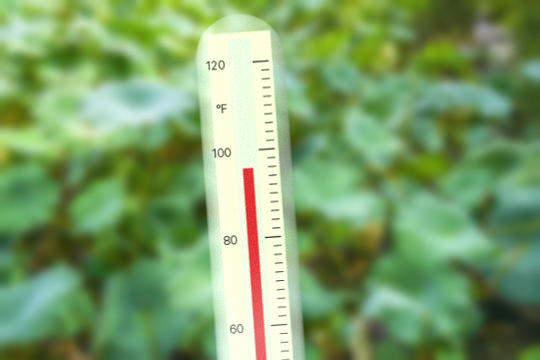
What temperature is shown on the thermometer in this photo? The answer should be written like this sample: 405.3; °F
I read 96; °F
